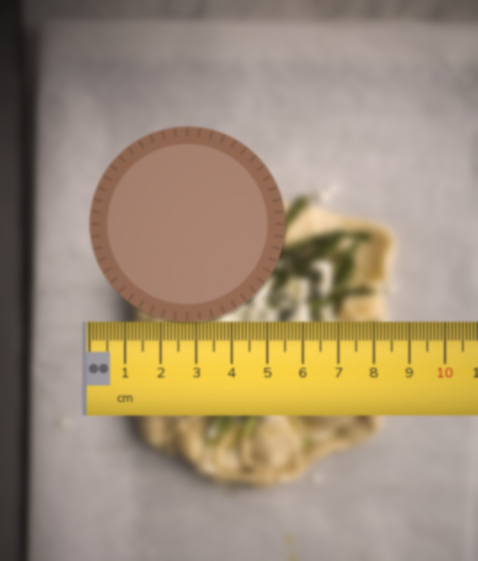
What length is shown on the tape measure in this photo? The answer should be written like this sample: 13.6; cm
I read 5.5; cm
